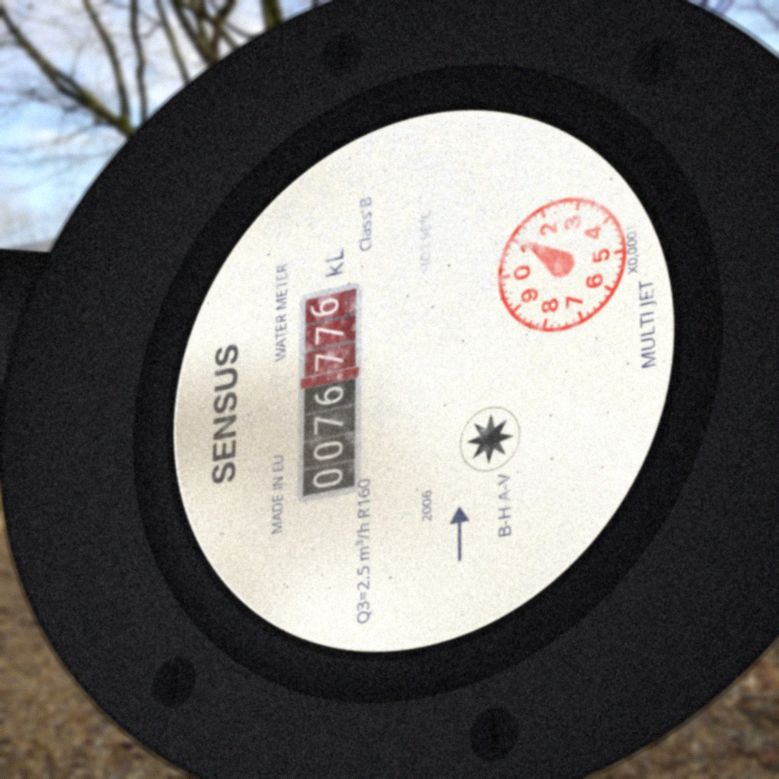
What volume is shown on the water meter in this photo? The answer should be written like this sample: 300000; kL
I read 76.7761; kL
